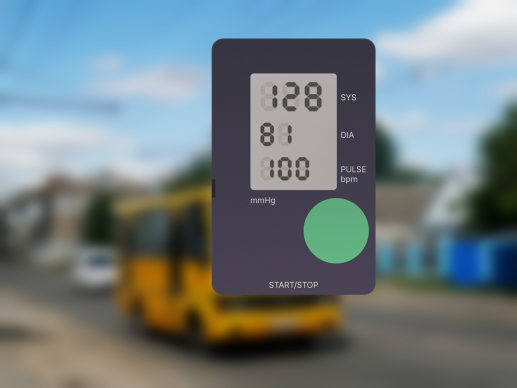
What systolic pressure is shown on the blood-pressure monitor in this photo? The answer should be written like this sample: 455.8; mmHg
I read 128; mmHg
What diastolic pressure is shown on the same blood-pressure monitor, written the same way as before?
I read 81; mmHg
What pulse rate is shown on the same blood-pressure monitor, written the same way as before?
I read 100; bpm
